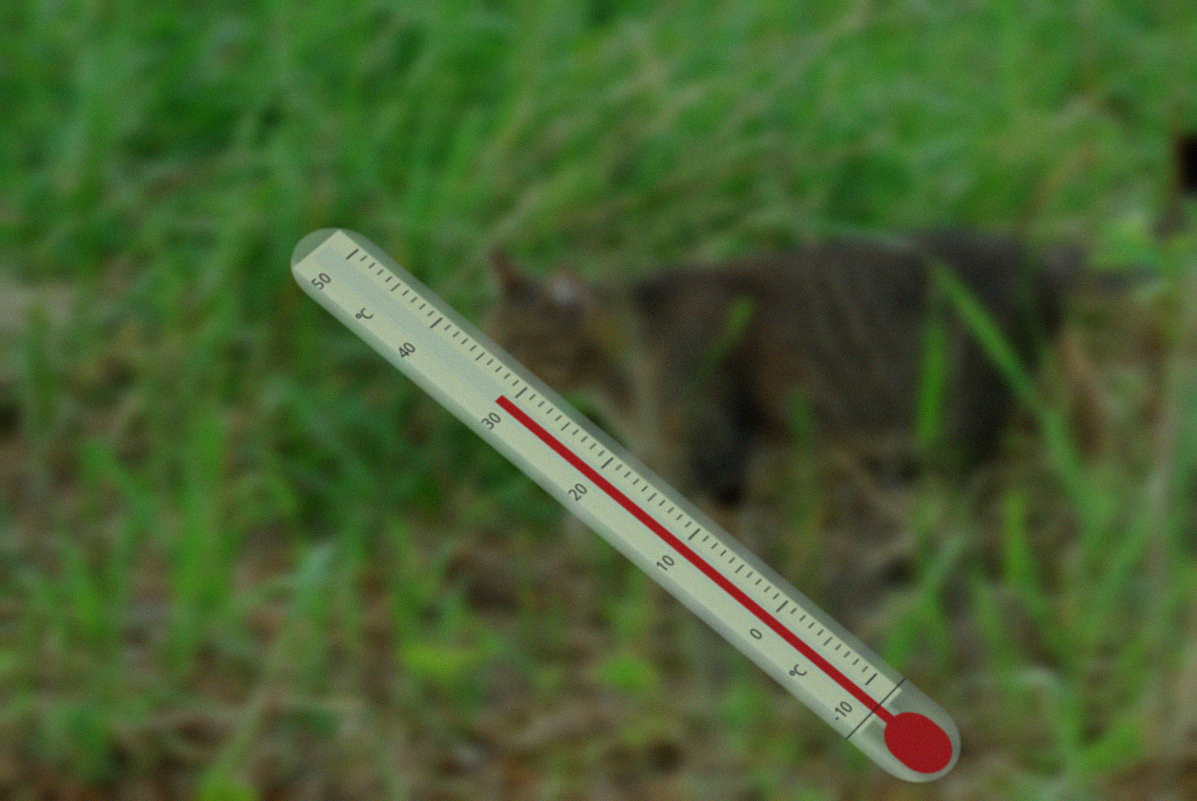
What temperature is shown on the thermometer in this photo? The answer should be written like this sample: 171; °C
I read 31; °C
